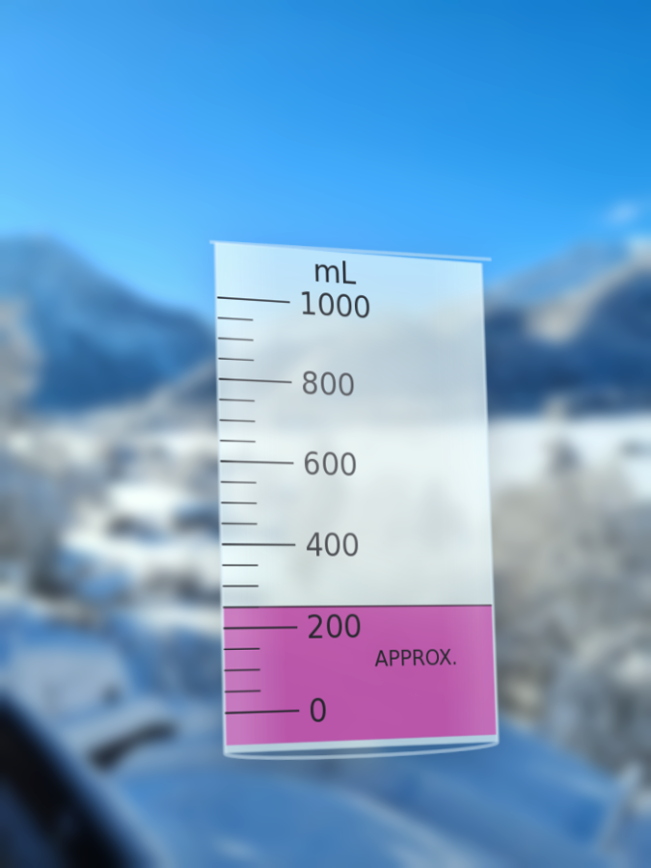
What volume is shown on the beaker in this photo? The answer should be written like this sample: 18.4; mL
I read 250; mL
